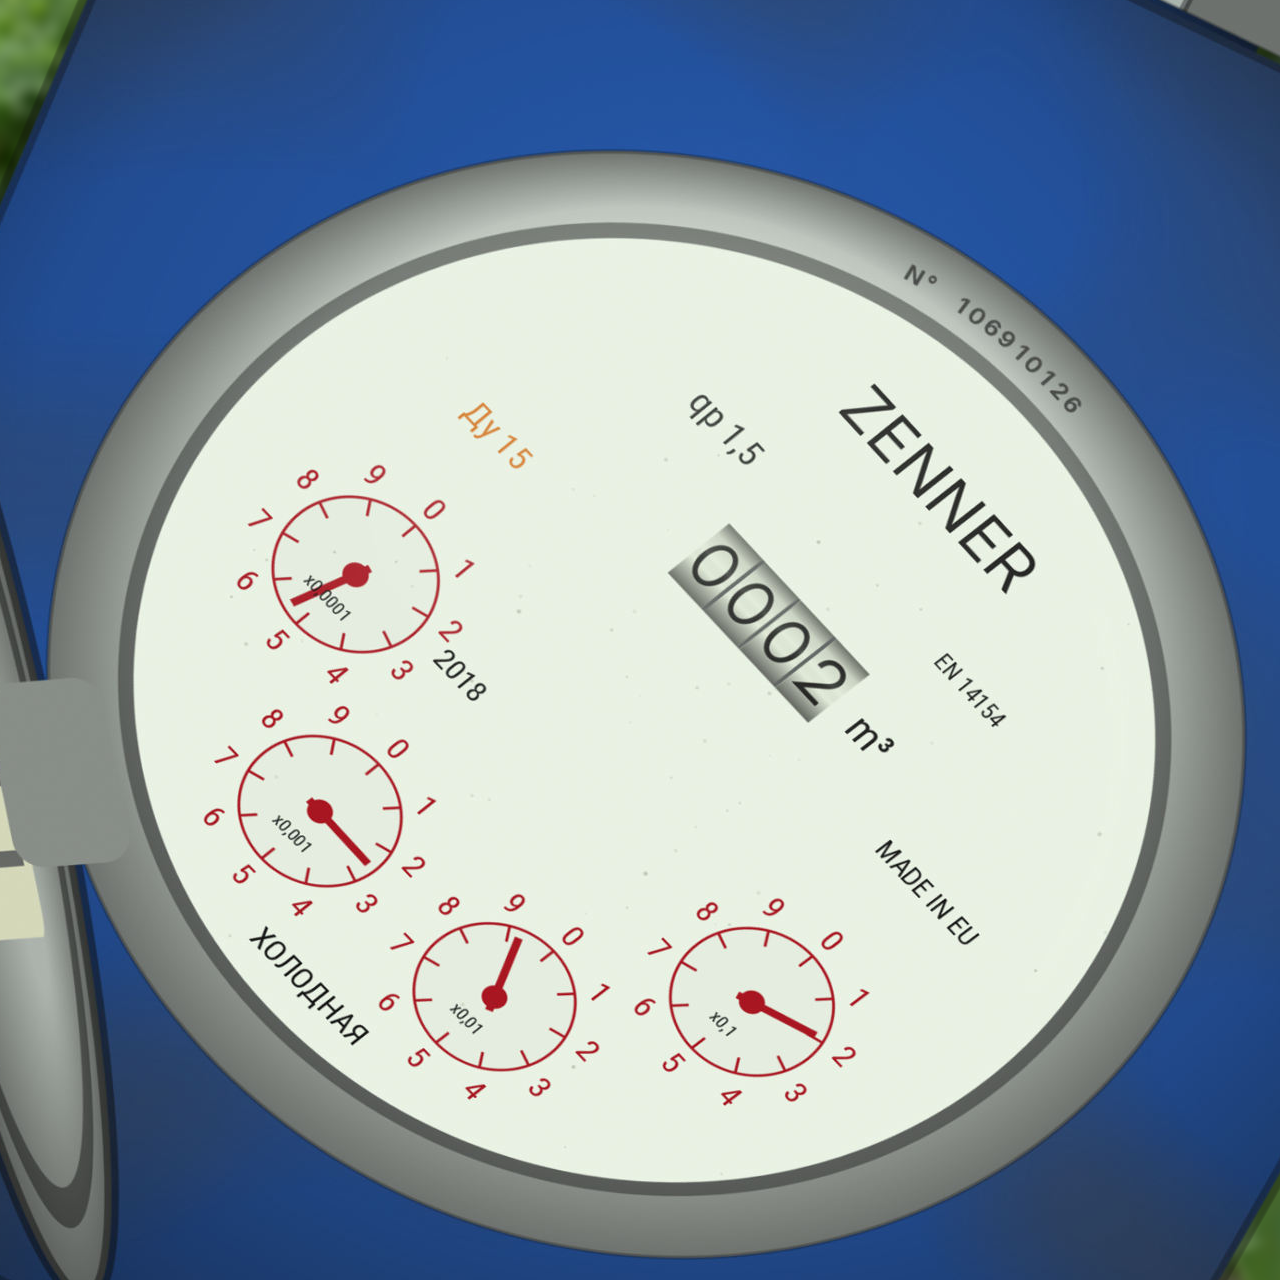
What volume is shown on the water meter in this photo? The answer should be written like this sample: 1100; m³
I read 2.1925; m³
